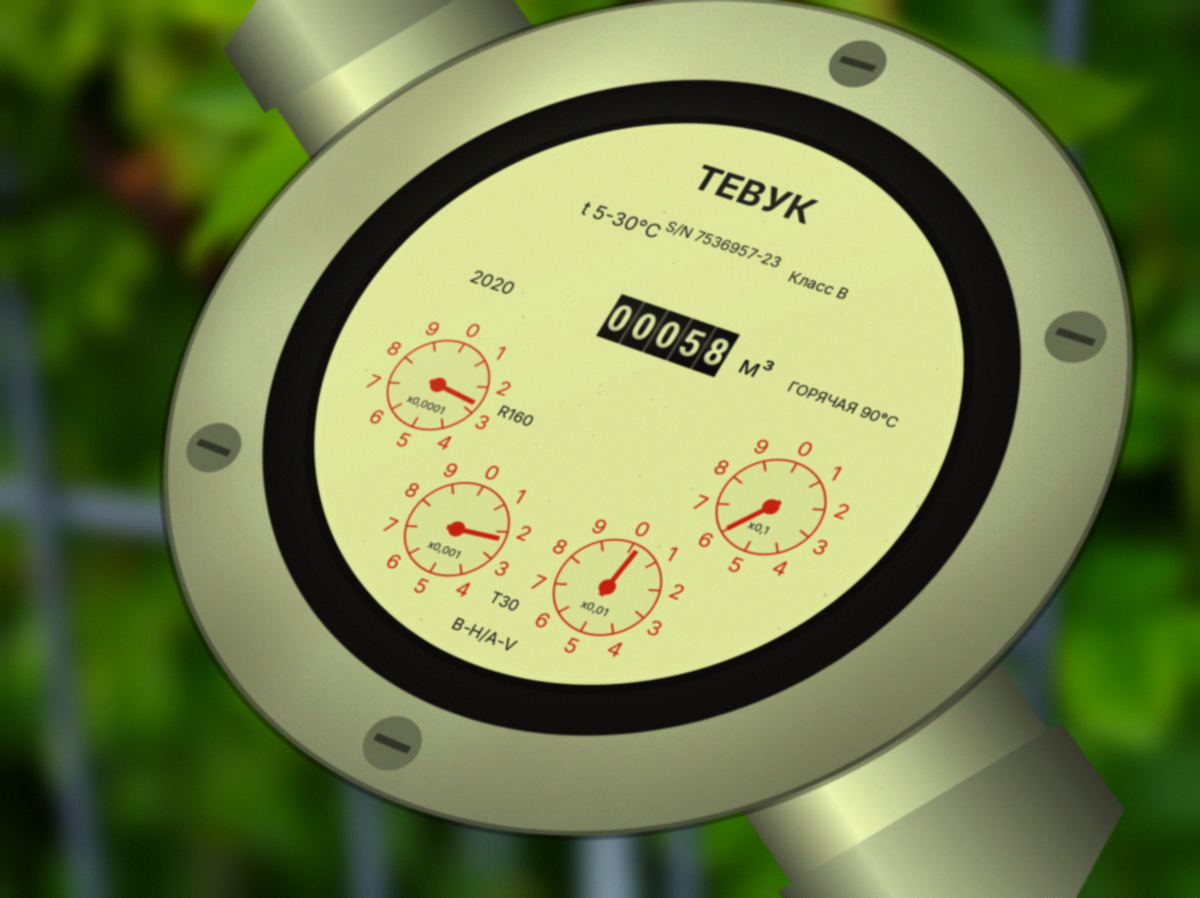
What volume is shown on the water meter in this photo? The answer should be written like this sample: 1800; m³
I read 58.6022; m³
